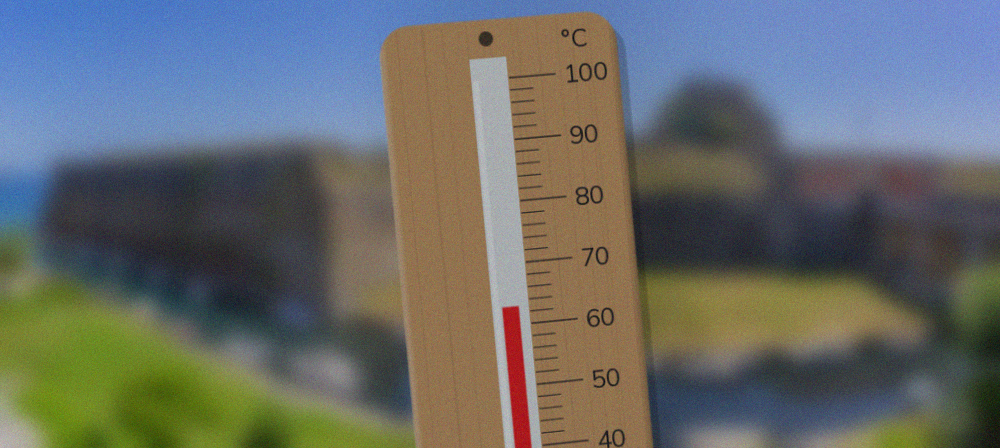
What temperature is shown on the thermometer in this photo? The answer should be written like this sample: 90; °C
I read 63; °C
